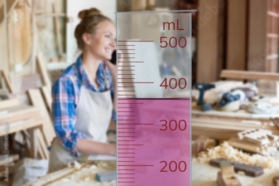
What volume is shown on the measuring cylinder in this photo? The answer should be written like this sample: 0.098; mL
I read 360; mL
